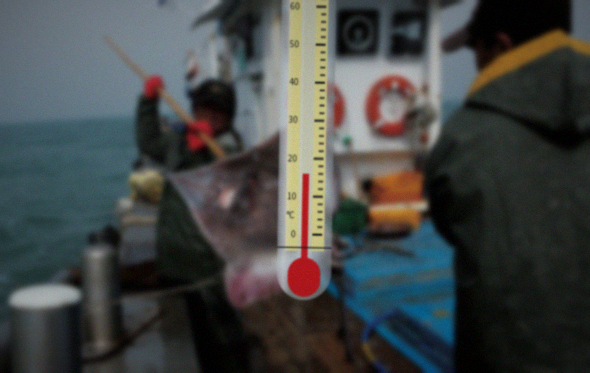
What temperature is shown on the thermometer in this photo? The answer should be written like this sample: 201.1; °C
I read 16; °C
